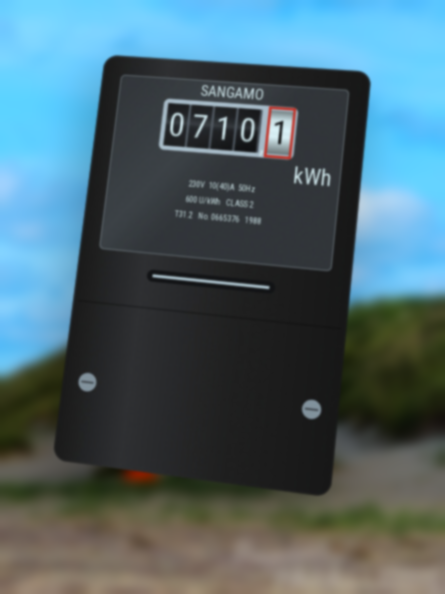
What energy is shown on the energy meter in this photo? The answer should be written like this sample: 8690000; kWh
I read 710.1; kWh
